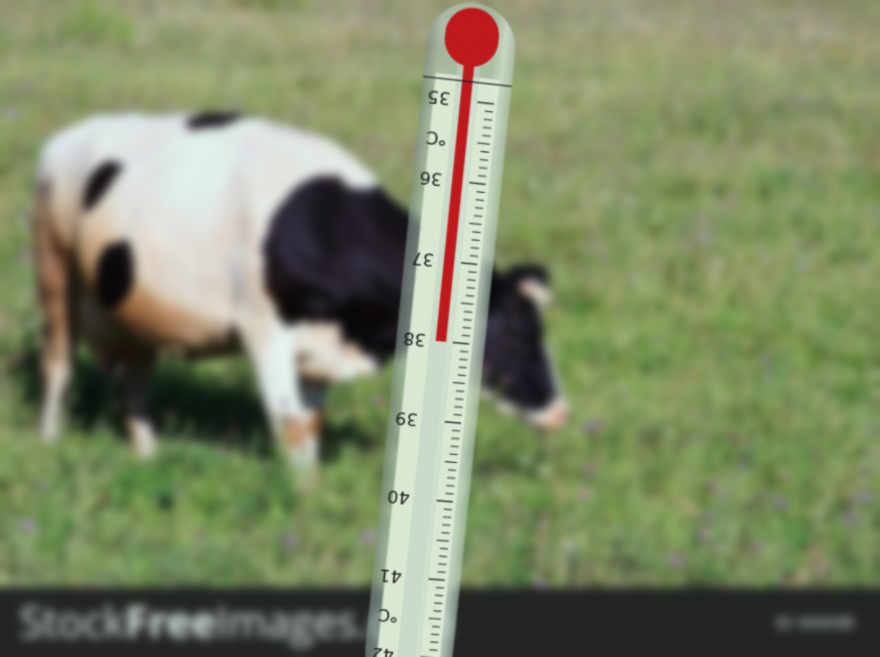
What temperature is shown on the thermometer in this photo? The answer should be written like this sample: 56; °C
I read 38; °C
